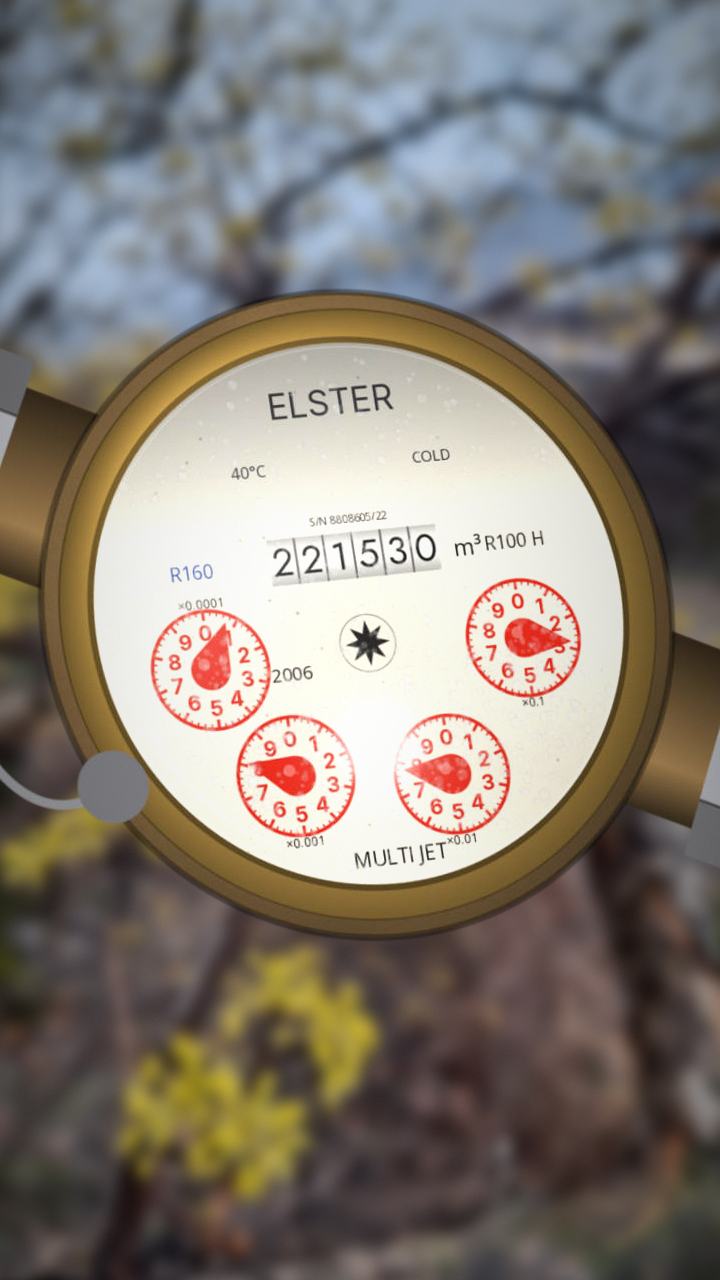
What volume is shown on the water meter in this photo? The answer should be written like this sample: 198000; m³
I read 221530.2780; m³
